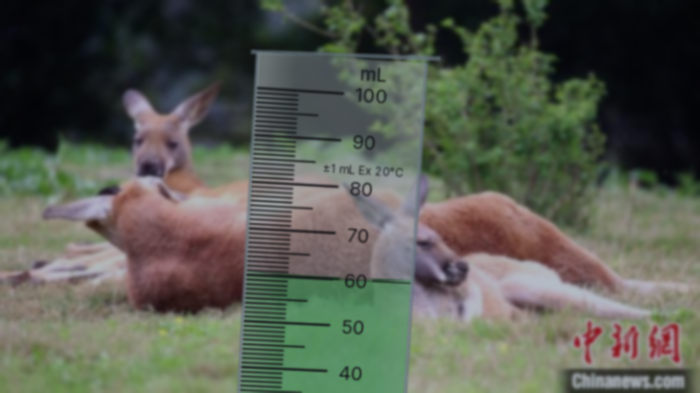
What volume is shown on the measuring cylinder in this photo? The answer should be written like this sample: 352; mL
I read 60; mL
